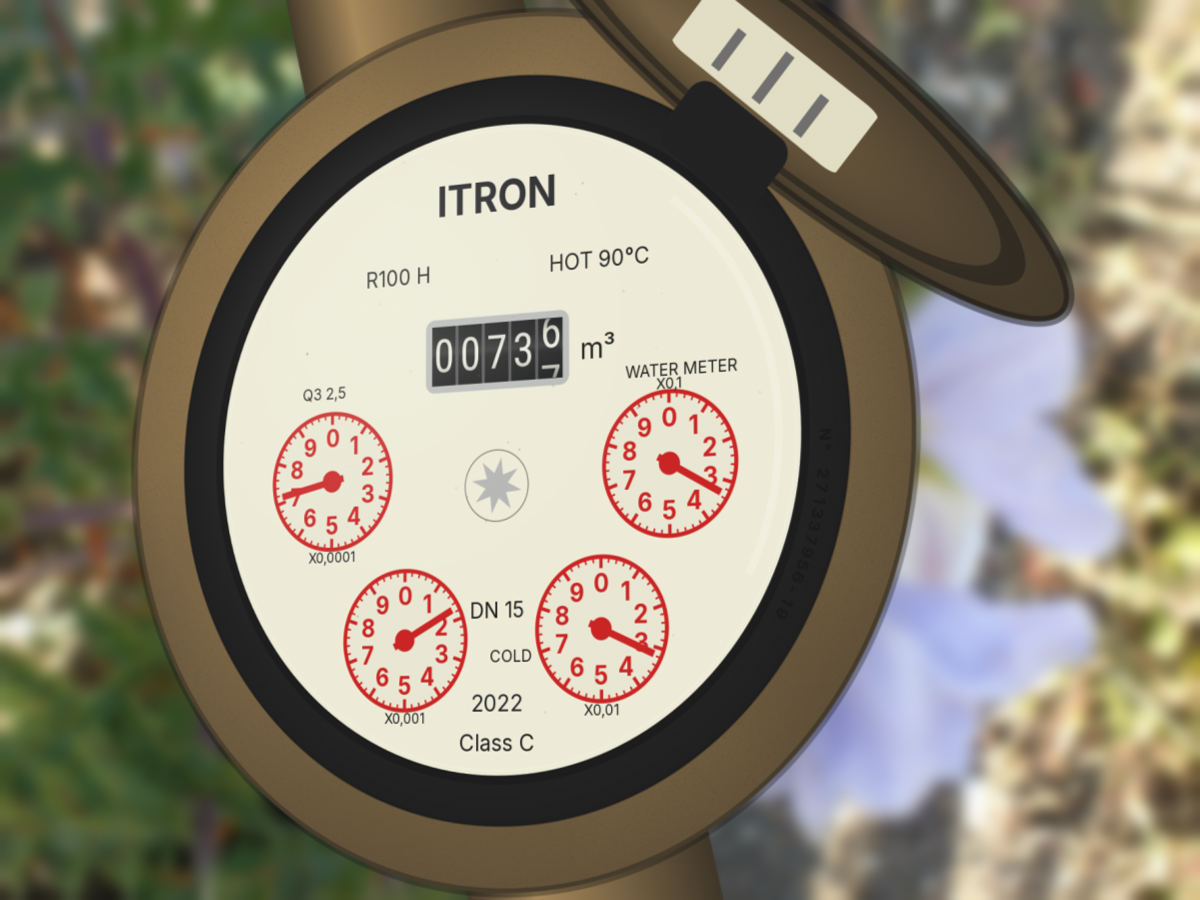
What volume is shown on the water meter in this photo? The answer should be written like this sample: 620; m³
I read 736.3317; m³
